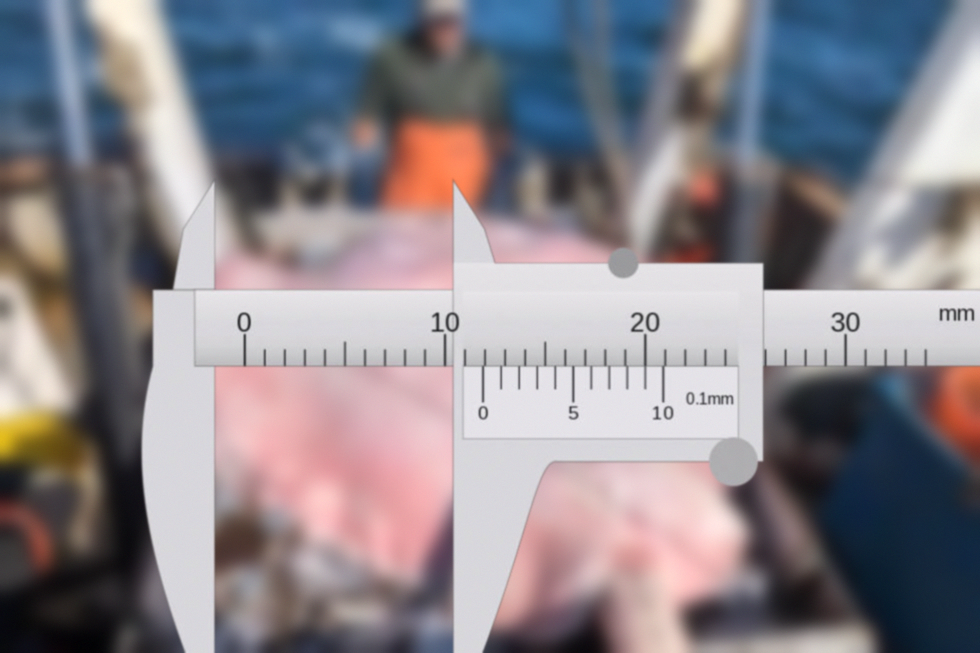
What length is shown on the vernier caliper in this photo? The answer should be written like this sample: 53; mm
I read 11.9; mm
